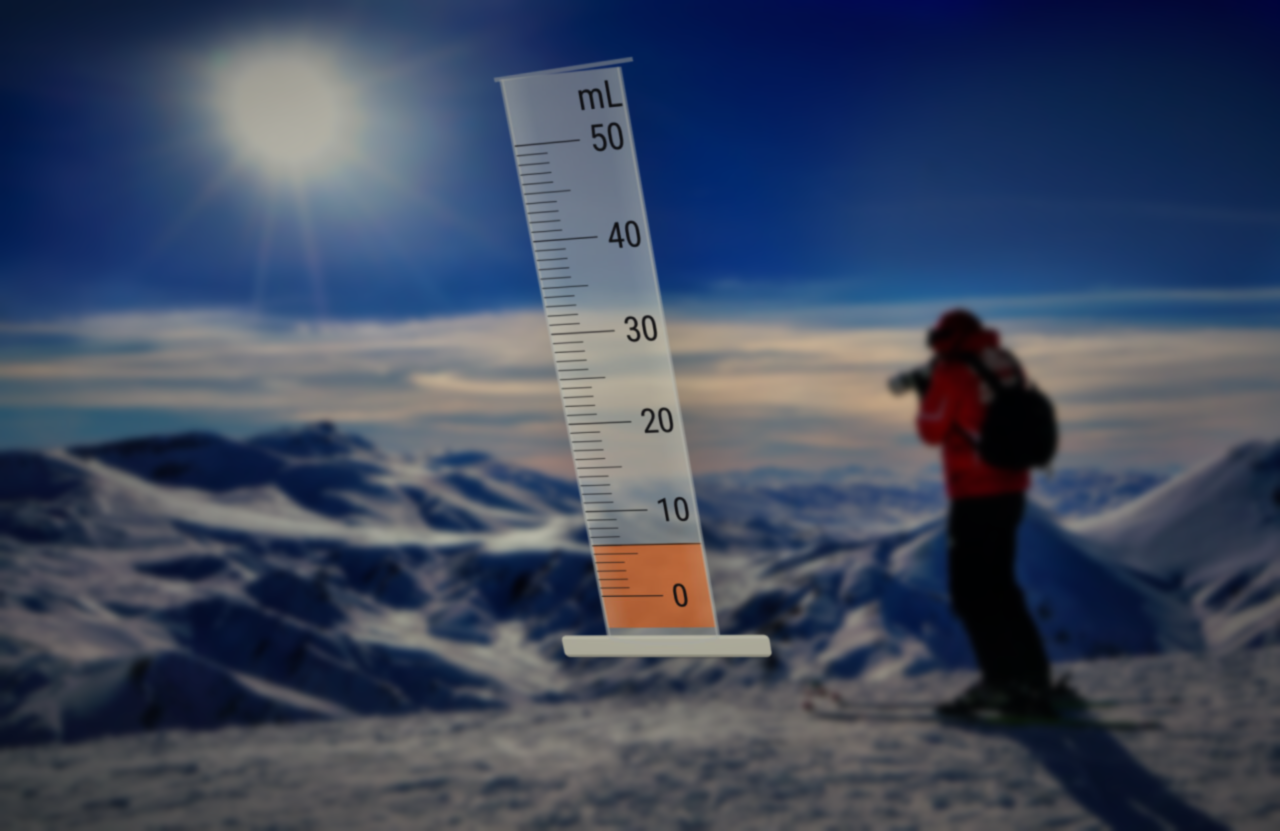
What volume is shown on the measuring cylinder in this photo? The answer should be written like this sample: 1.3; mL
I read 6; mL
